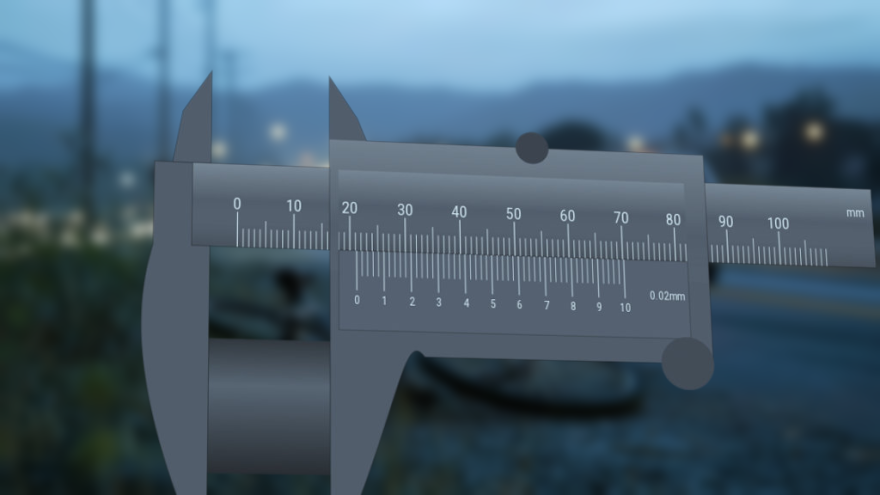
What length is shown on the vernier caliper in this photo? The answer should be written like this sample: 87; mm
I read 21.2; mm
